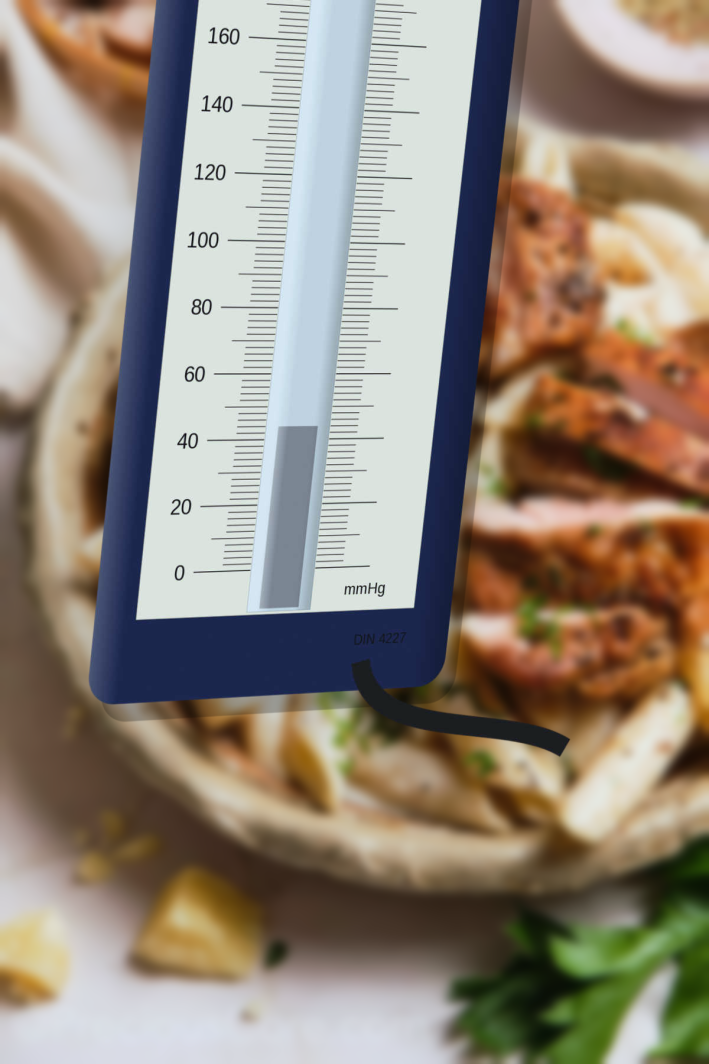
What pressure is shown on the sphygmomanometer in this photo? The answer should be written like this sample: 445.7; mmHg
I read 44; mmHg
